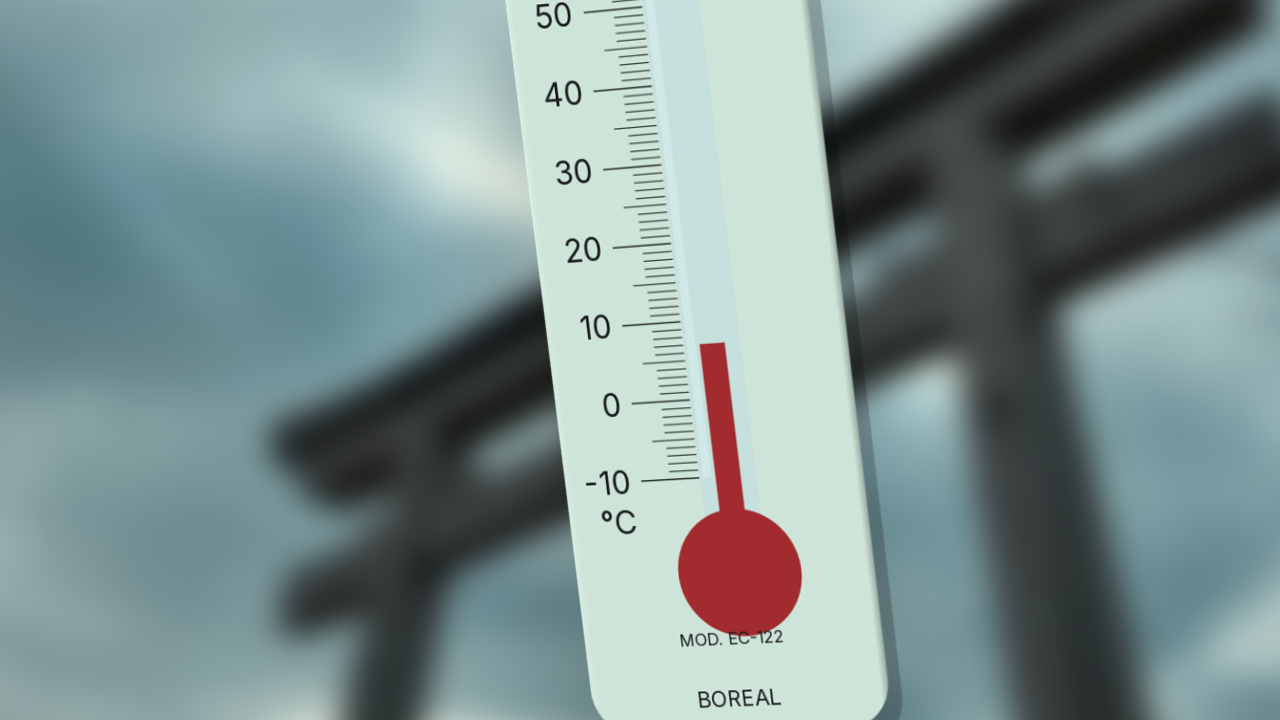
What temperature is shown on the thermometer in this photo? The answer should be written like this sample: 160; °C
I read 7; °C
